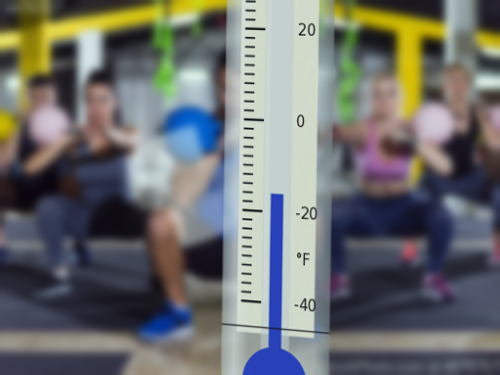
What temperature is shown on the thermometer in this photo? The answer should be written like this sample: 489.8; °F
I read -16; °F
